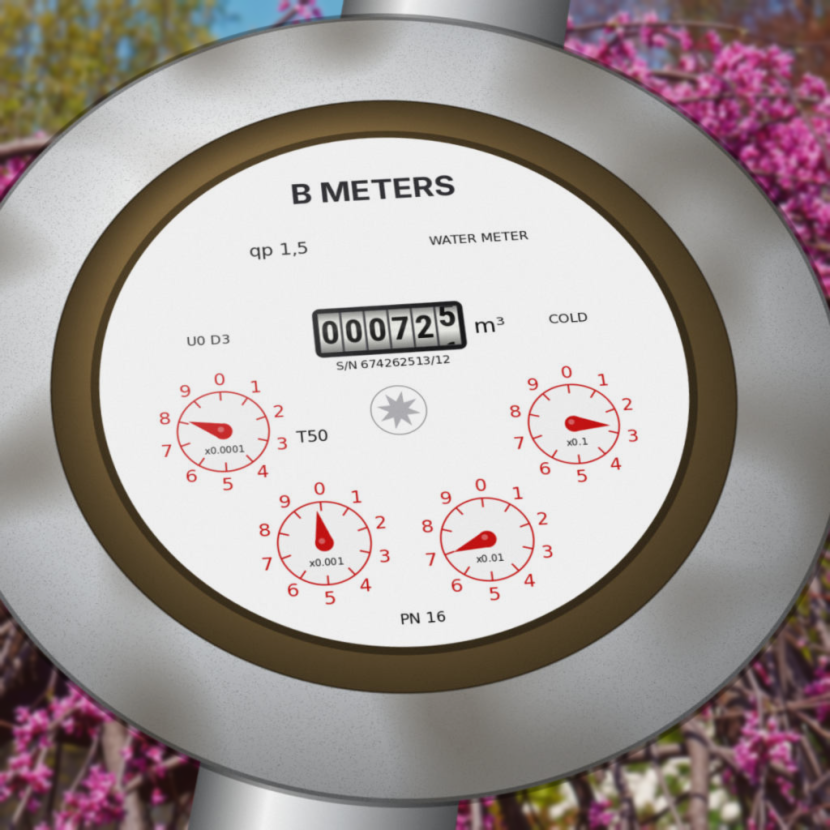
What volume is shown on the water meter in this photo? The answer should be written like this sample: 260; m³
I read 725.2698; m³
